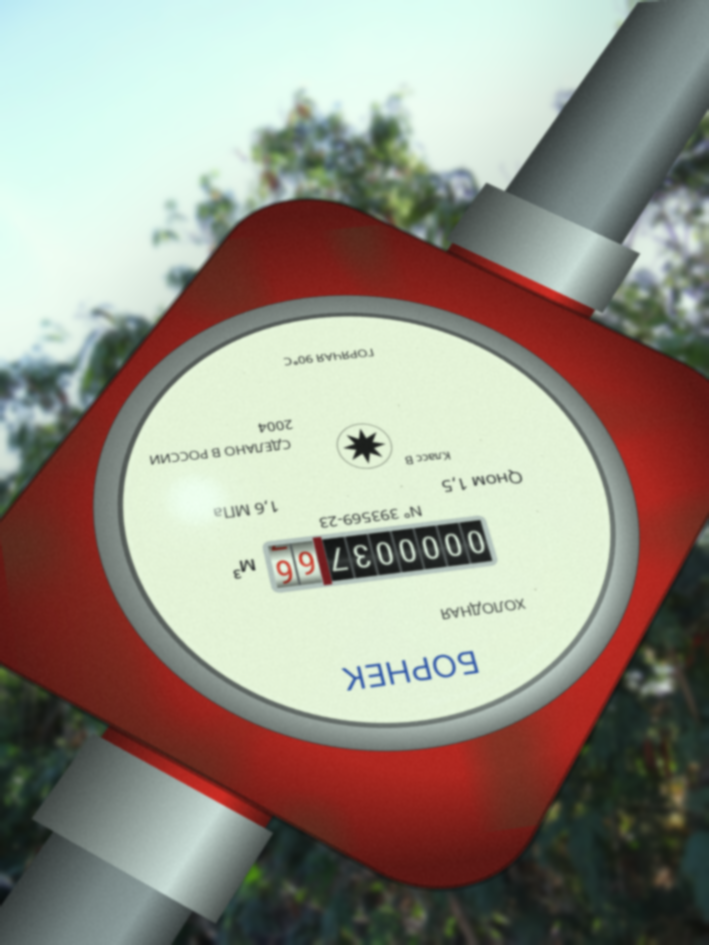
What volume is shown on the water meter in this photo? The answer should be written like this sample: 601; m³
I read 37.66; m³
